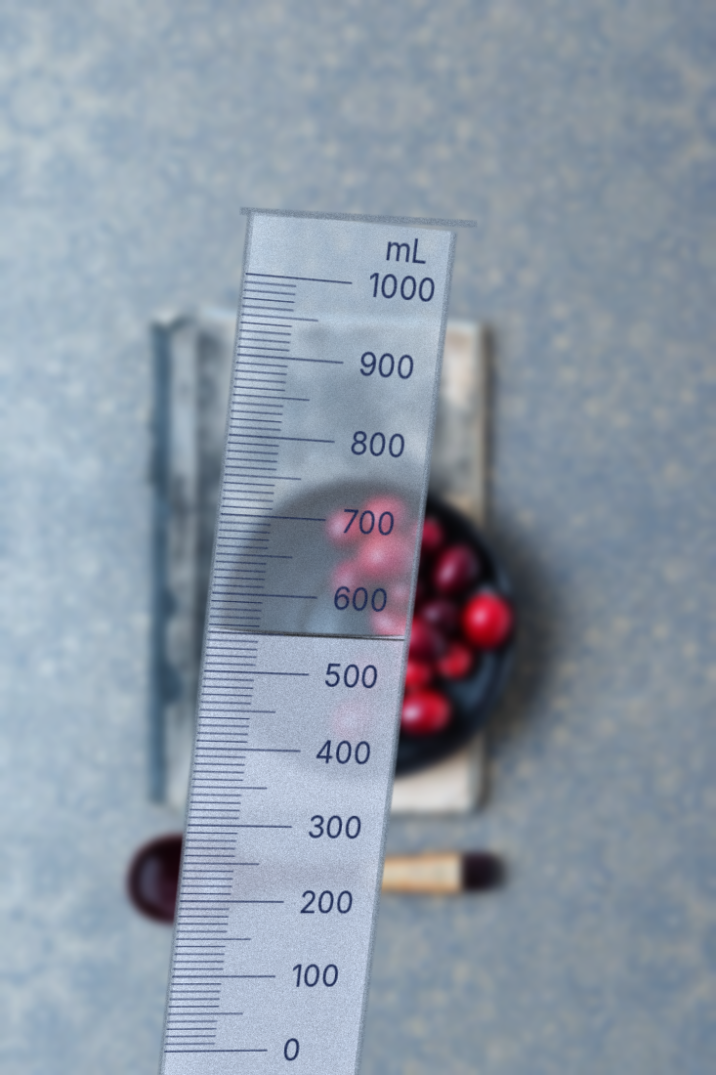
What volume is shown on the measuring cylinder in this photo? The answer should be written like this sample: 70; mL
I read 550; mL
